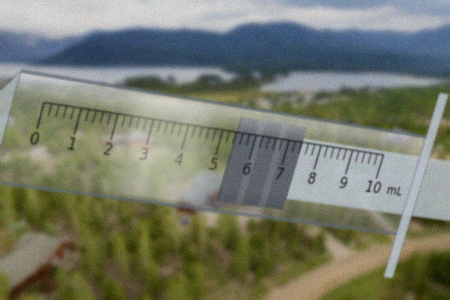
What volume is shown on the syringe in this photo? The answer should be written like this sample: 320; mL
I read 5.4; mL
